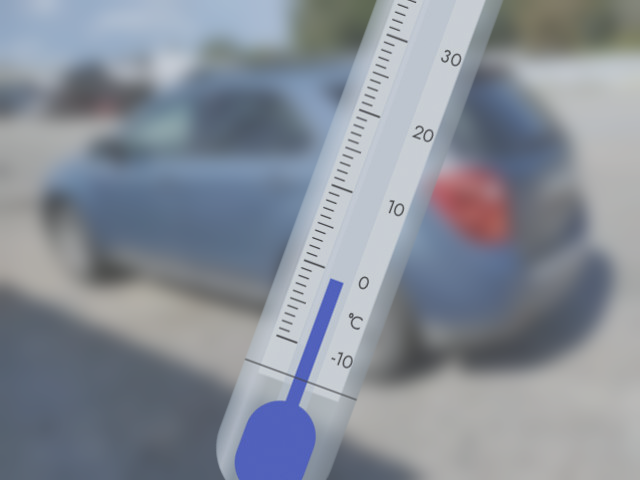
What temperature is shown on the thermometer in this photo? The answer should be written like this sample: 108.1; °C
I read -1; °C
